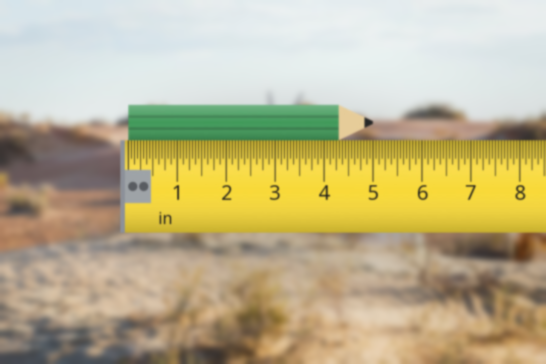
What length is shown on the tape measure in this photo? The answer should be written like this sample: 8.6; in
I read 5; in
